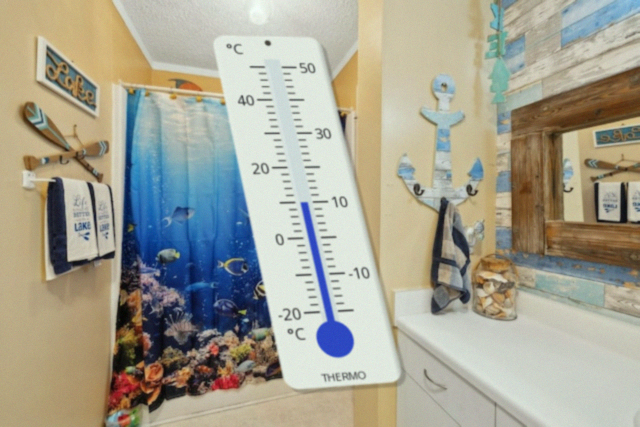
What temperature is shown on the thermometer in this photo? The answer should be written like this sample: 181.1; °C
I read 10; °C
